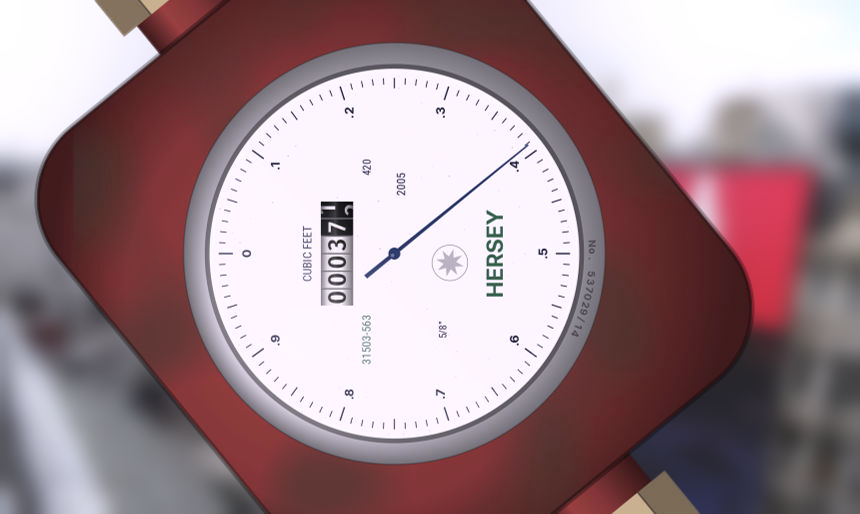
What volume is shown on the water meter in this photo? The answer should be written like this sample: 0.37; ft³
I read 371.39; ft³
